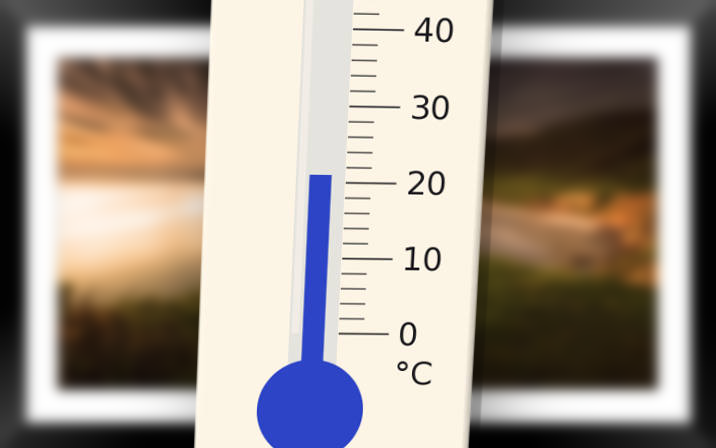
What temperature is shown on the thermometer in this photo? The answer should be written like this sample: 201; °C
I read 21; °C
